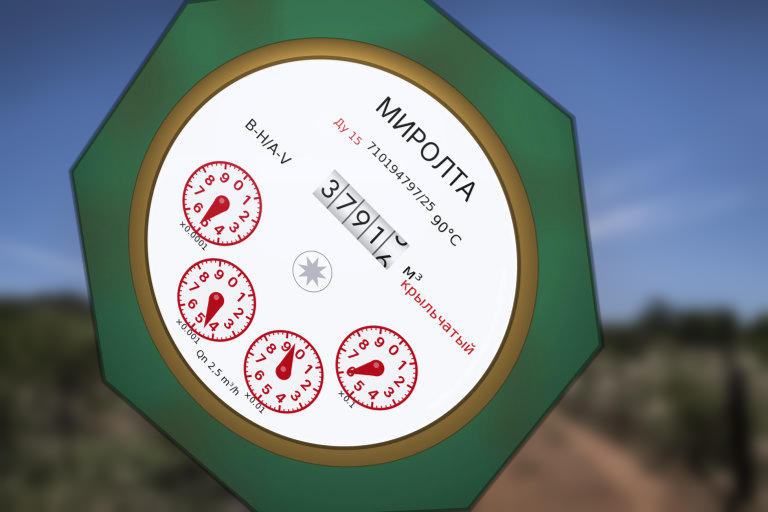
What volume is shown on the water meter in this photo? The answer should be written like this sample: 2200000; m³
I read 37915.5945; m³
